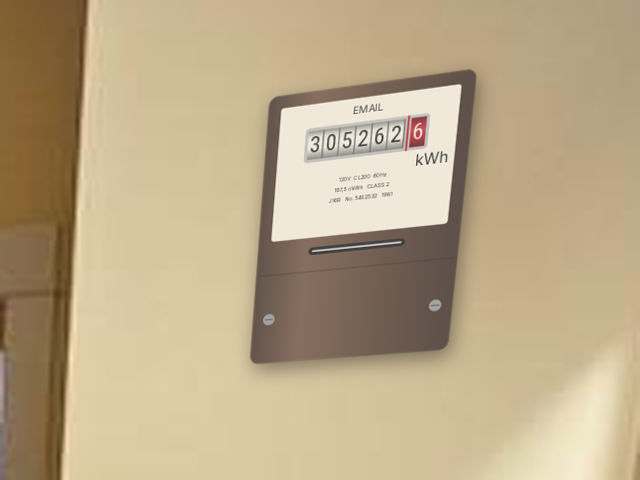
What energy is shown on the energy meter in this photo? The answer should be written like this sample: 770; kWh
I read 305262.6; kWh
